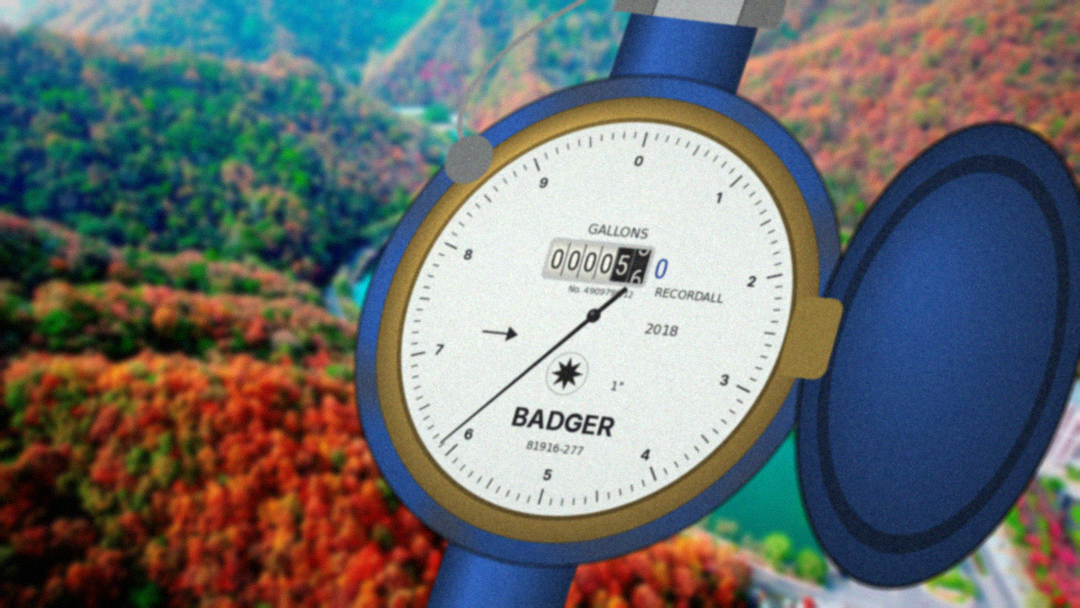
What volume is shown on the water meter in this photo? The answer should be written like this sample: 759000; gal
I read 556.1; gal
